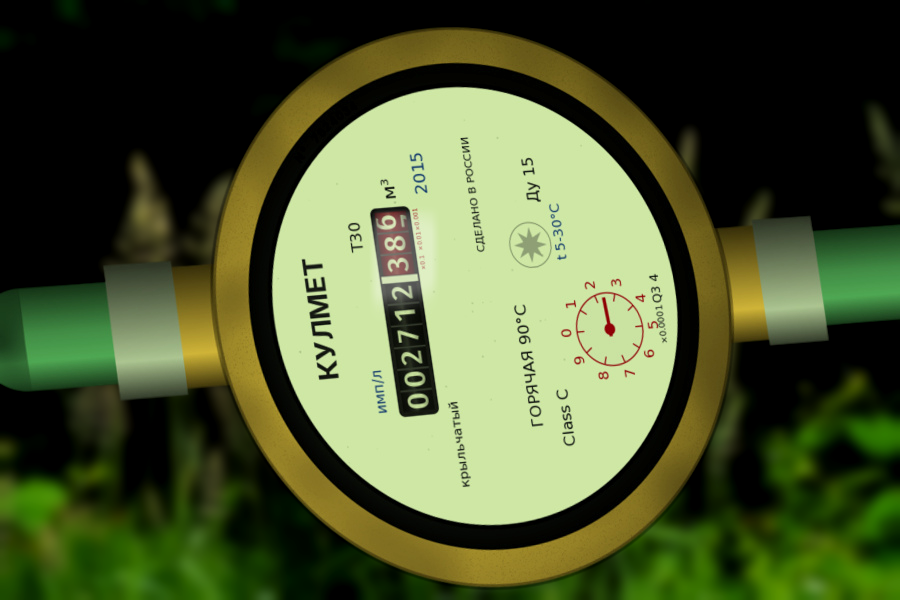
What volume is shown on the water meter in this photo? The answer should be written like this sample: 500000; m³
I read 2712.3862; m³
